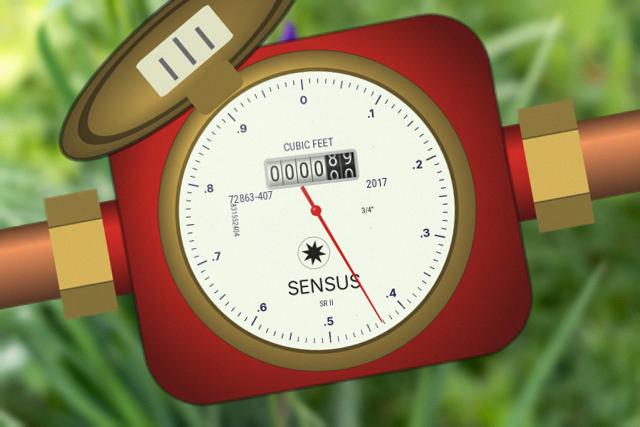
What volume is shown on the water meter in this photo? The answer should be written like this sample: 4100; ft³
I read 89.43; ft³
